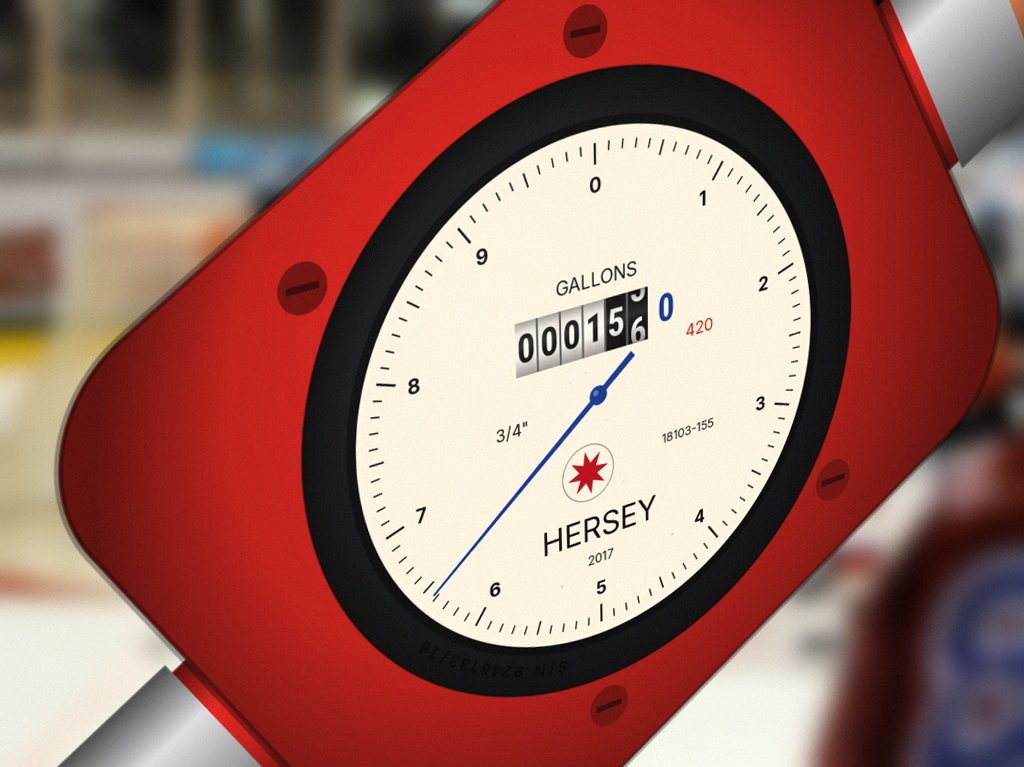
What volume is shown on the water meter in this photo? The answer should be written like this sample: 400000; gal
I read 1556.4; gal
